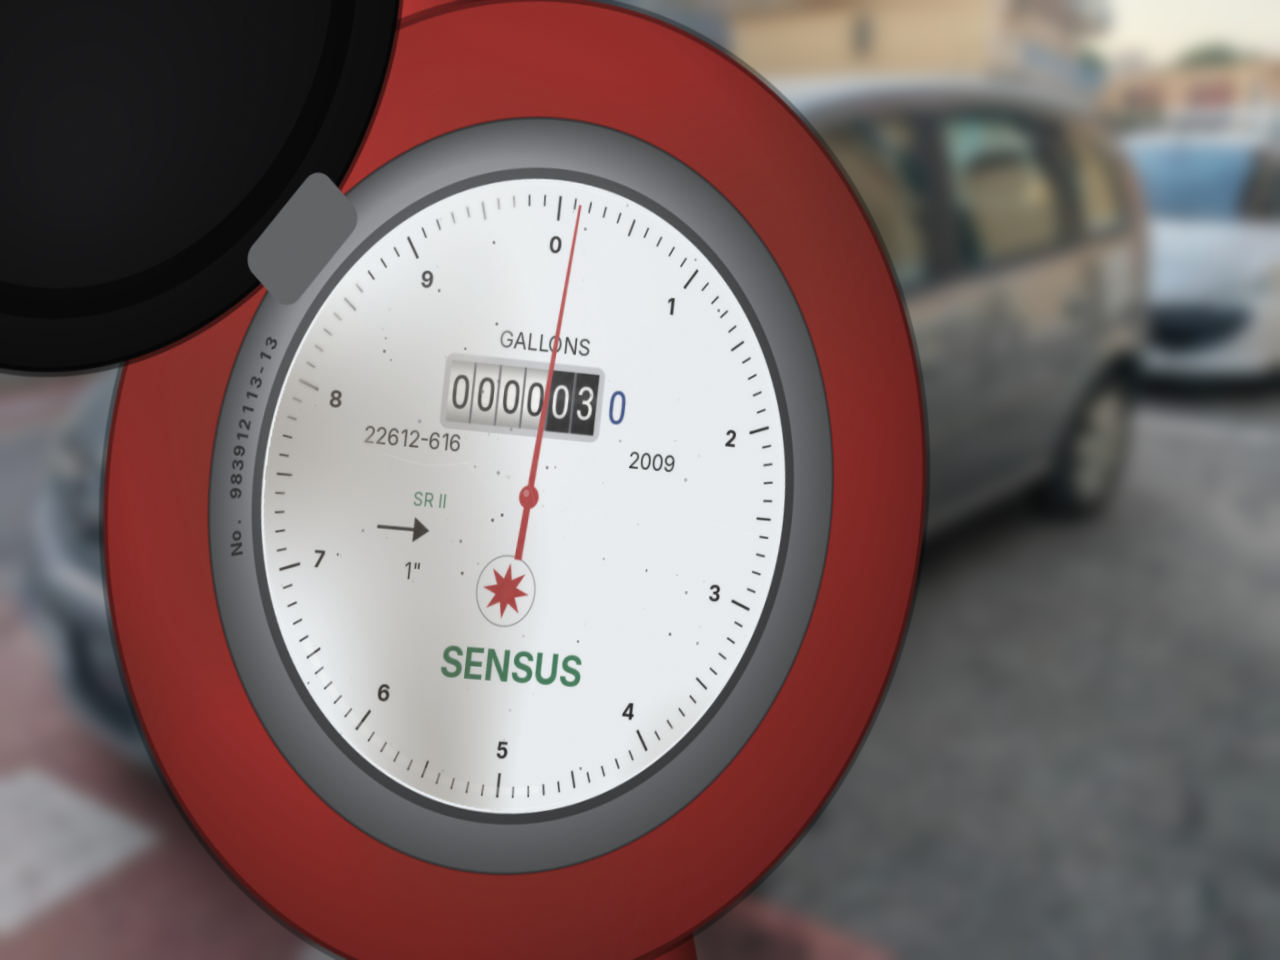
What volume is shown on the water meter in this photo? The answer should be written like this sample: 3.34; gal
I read 30.1; gal
